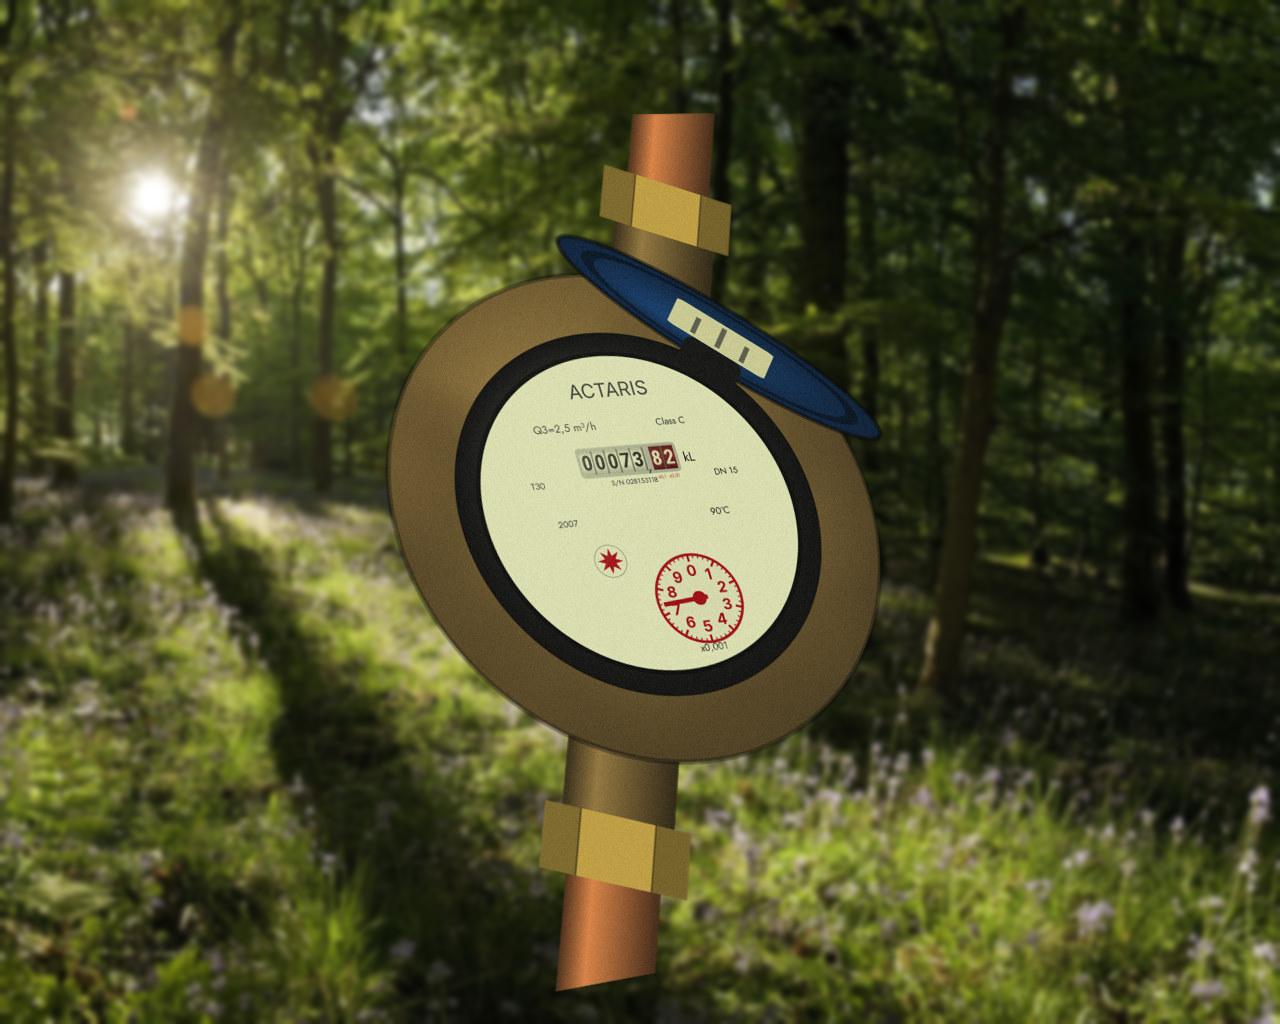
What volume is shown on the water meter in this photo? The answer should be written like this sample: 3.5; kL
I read 73.827; kL
